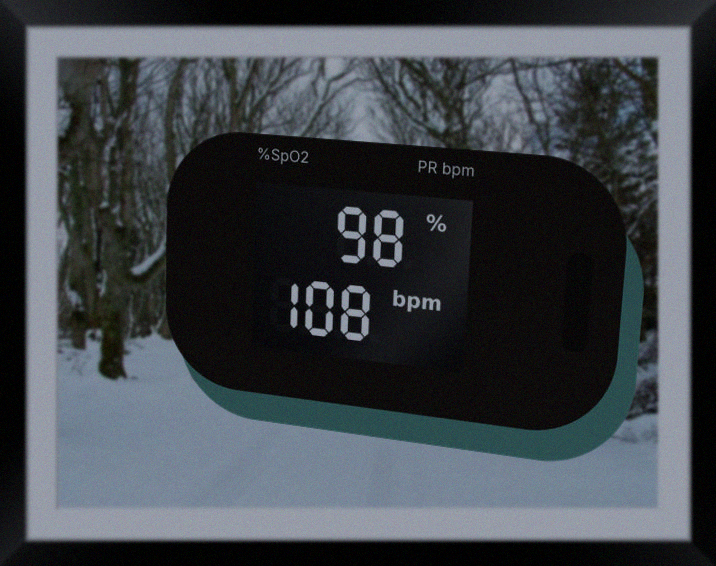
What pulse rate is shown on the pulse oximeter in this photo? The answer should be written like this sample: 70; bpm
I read 108; bpm
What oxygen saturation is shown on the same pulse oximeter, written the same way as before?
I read 98; %
